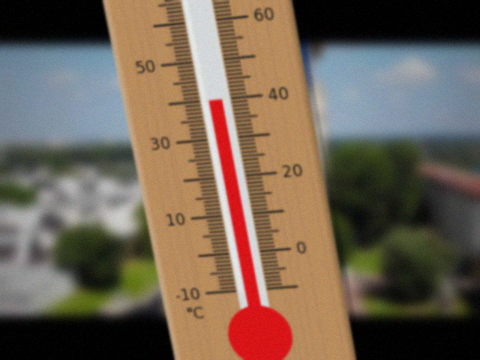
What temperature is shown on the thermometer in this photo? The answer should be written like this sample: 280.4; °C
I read 40; °C
